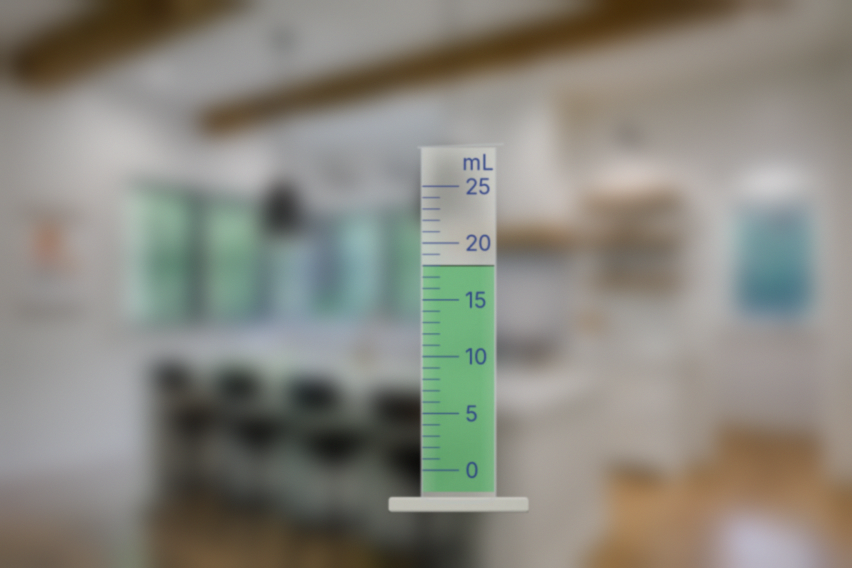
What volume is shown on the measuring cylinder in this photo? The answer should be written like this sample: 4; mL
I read 18; mL
